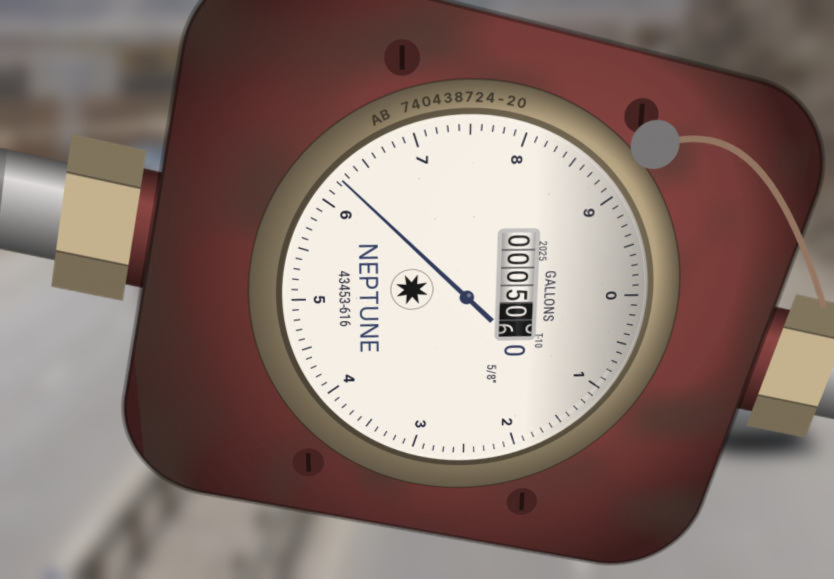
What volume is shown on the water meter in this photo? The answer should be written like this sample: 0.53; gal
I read 5056.2; gal
